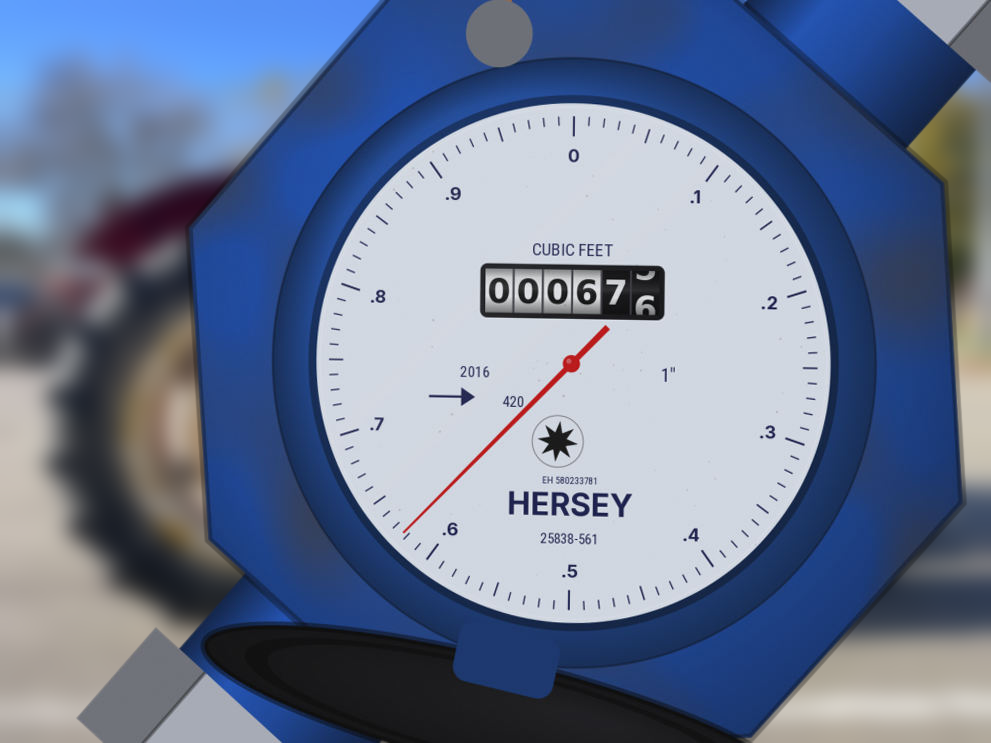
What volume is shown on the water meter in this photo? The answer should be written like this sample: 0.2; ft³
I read 675.62; ft³
